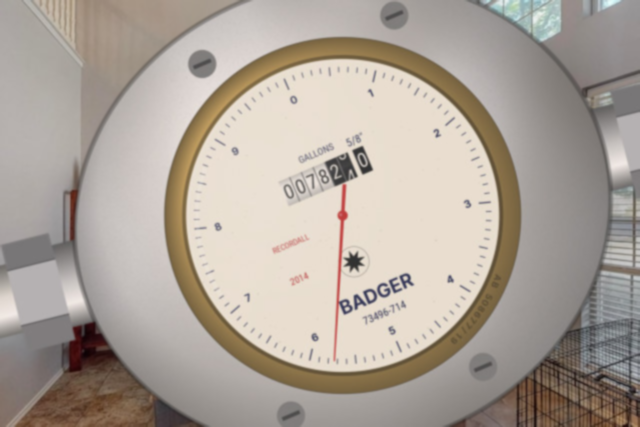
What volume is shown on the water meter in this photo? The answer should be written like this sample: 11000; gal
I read 78235.7; gal
